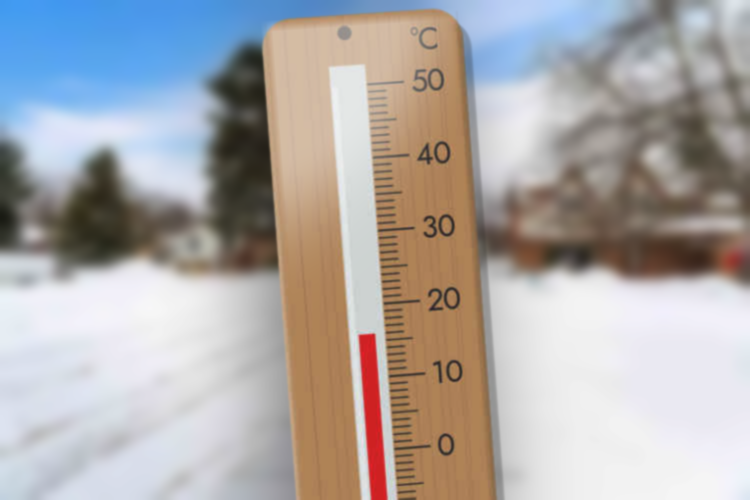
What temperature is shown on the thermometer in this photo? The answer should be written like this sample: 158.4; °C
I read 16; °C
